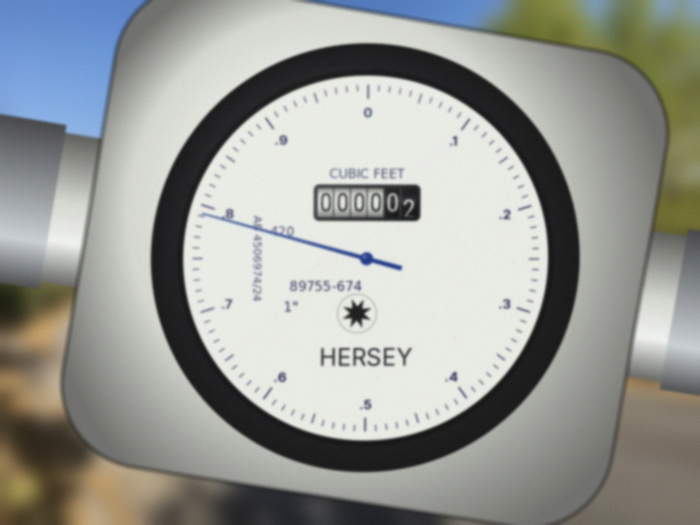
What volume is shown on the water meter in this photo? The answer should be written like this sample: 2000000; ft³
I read 1.79; ft³
